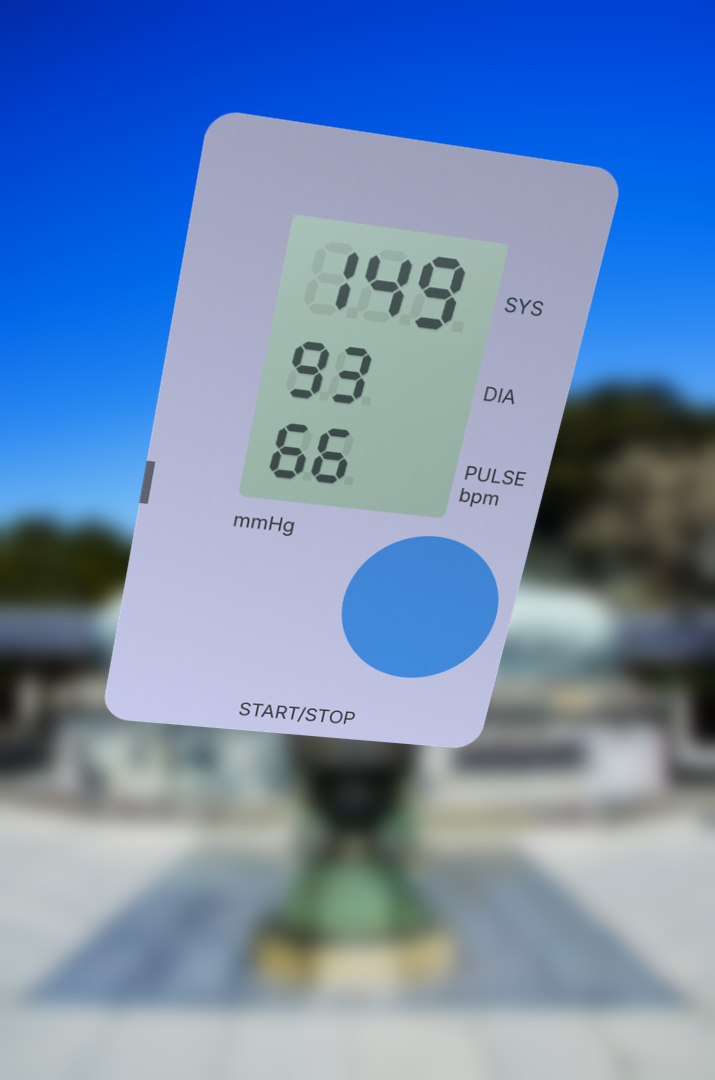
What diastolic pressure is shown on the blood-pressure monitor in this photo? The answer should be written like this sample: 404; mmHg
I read 93; mmHg
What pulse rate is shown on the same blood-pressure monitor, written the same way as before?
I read 66; bpm
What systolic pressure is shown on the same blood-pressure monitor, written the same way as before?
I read 149; mmHg
